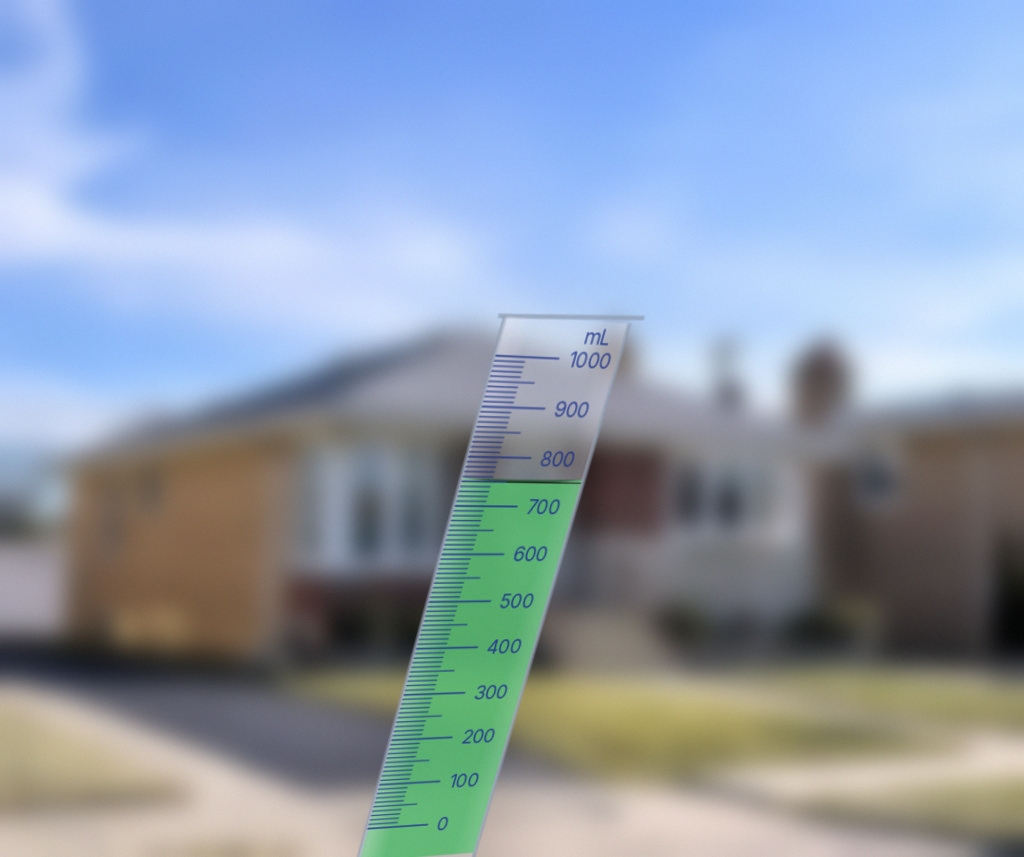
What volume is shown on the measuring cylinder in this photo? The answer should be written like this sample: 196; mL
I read 750; mL
